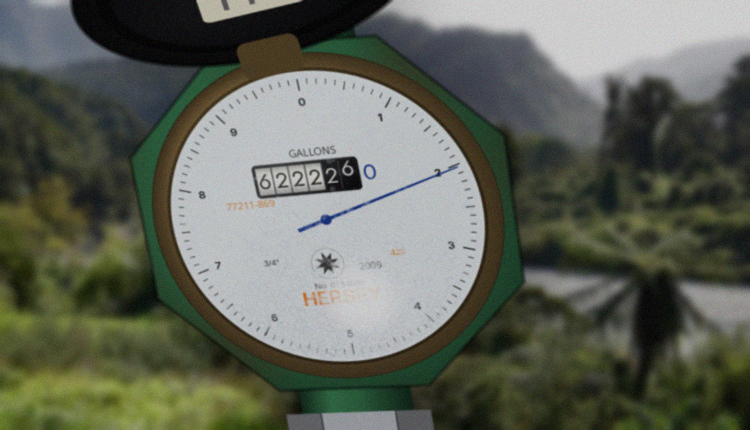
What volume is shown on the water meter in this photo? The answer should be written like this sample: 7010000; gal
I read 6222262.0; gal
